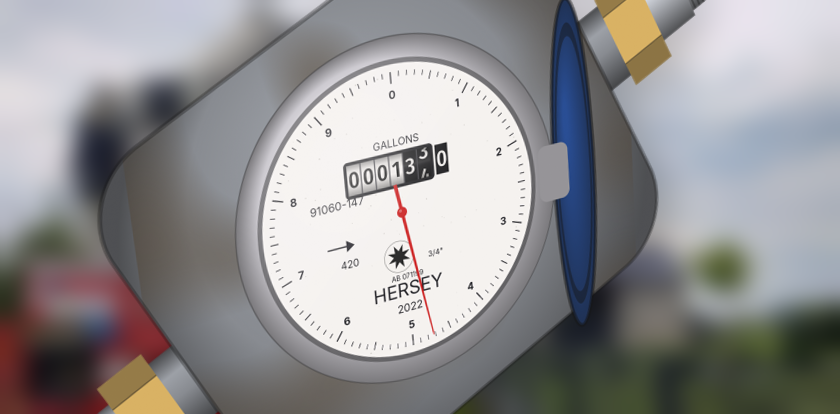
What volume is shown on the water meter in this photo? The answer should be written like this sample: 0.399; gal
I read 1334.7; gal
